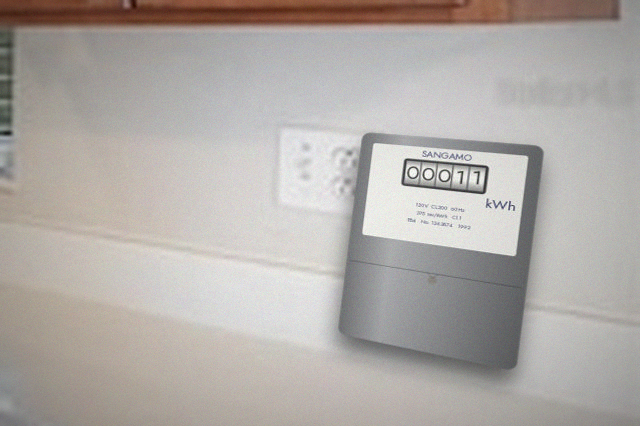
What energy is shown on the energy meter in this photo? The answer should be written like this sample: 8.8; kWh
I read 11; kWh
